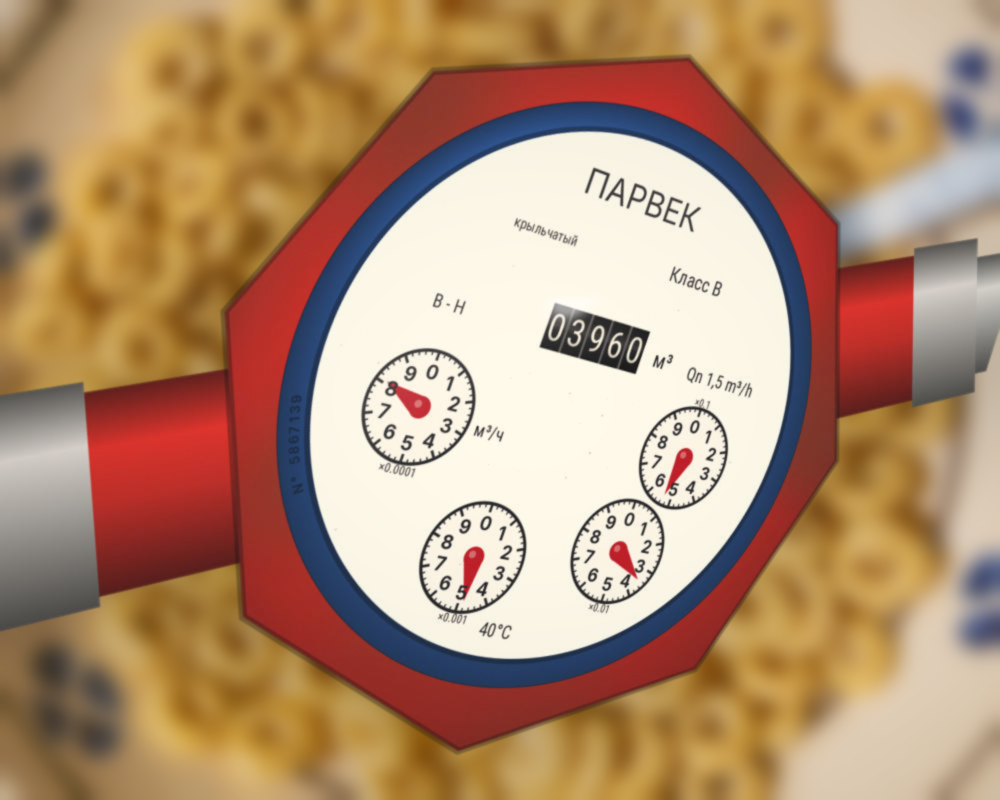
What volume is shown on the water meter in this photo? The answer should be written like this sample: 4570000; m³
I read 3960.5348; m³
